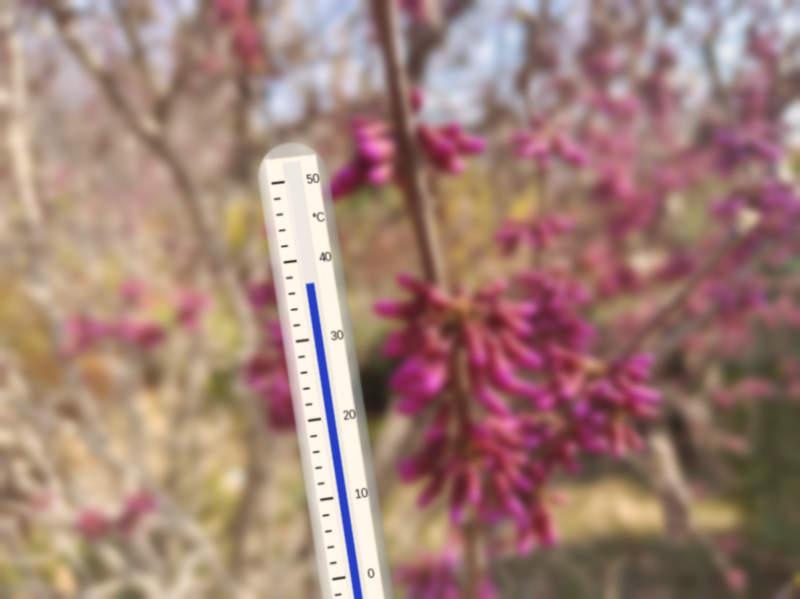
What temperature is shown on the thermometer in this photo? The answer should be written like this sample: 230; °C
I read 37; °C
